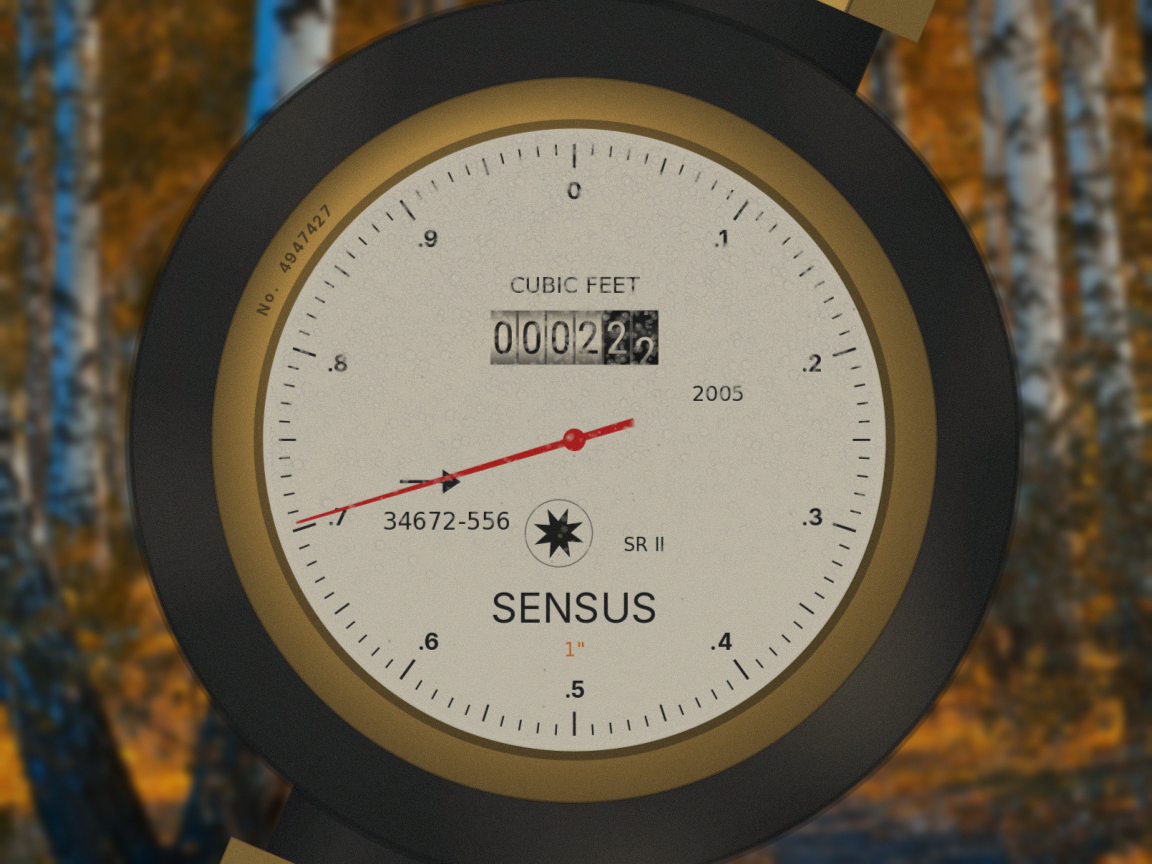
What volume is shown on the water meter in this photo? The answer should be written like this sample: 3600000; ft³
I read 221.70; ft³
